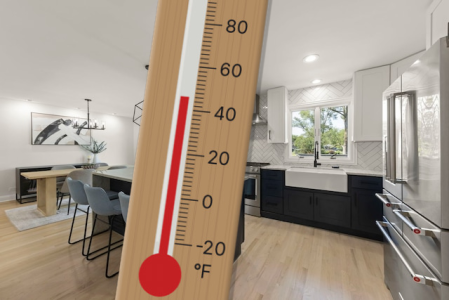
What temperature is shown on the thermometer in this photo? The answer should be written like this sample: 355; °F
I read 46; °F
